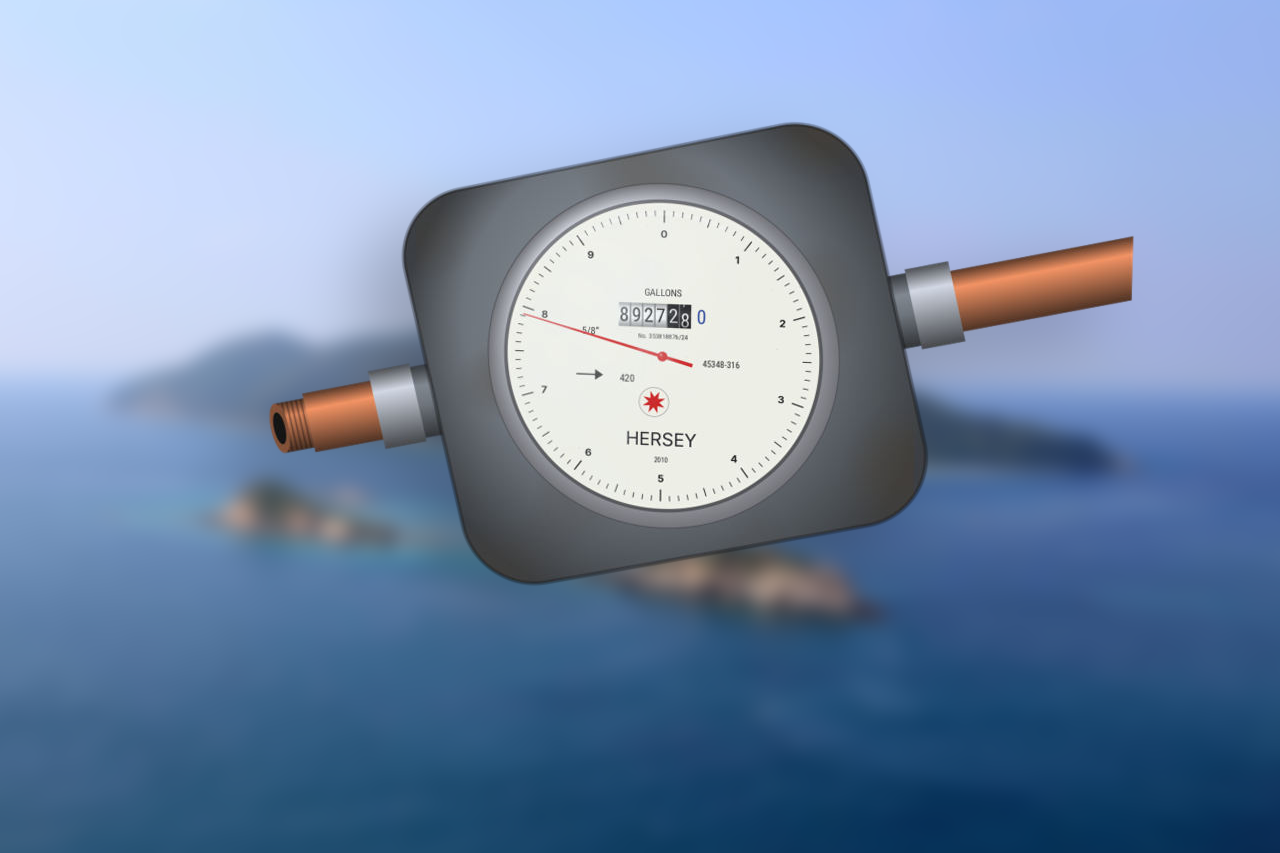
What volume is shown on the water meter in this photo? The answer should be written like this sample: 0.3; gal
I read 8927277.9; gal
